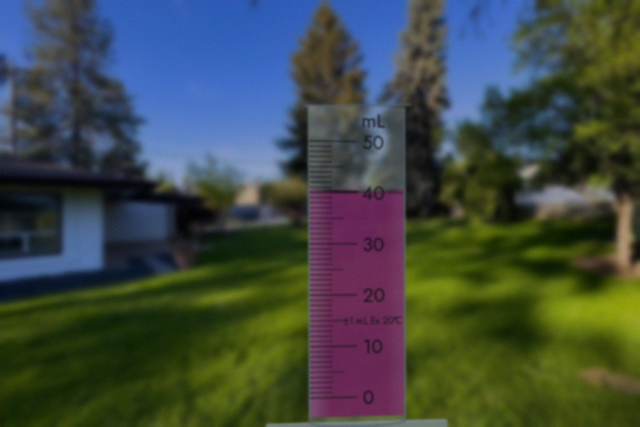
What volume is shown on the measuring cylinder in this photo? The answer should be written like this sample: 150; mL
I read 40; mL
